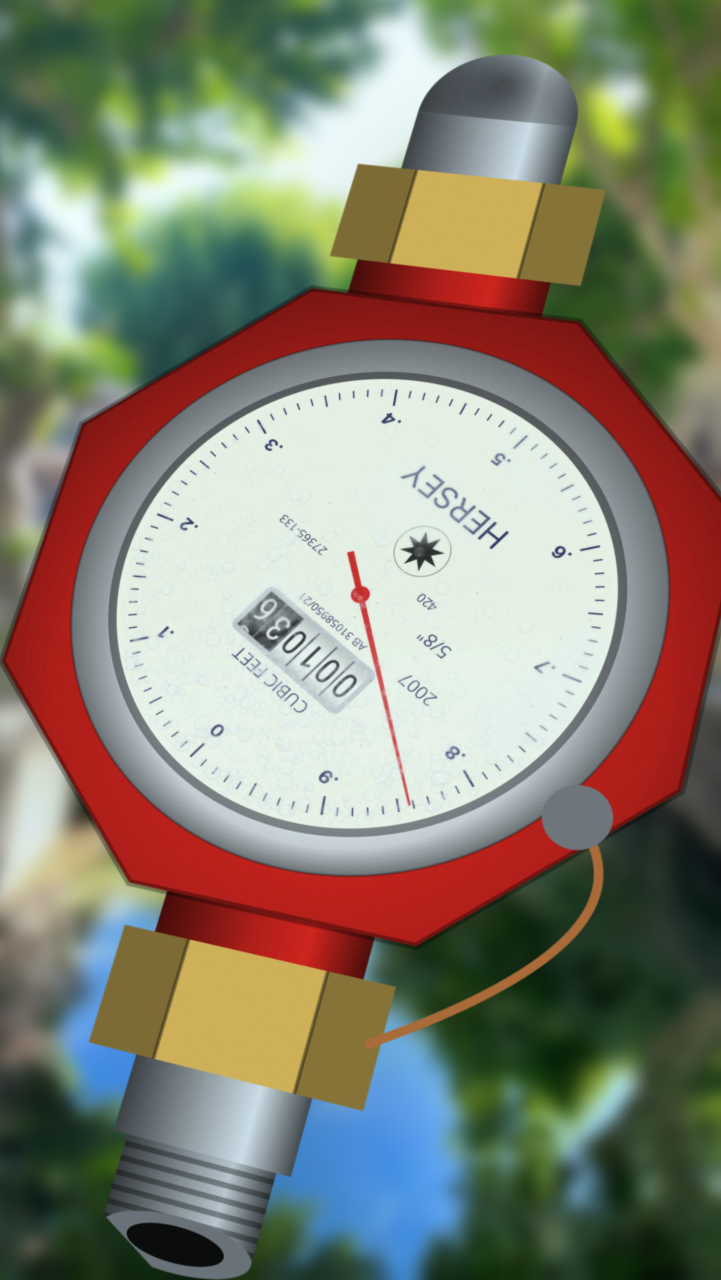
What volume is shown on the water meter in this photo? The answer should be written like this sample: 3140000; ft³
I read 1035.84; ft³
